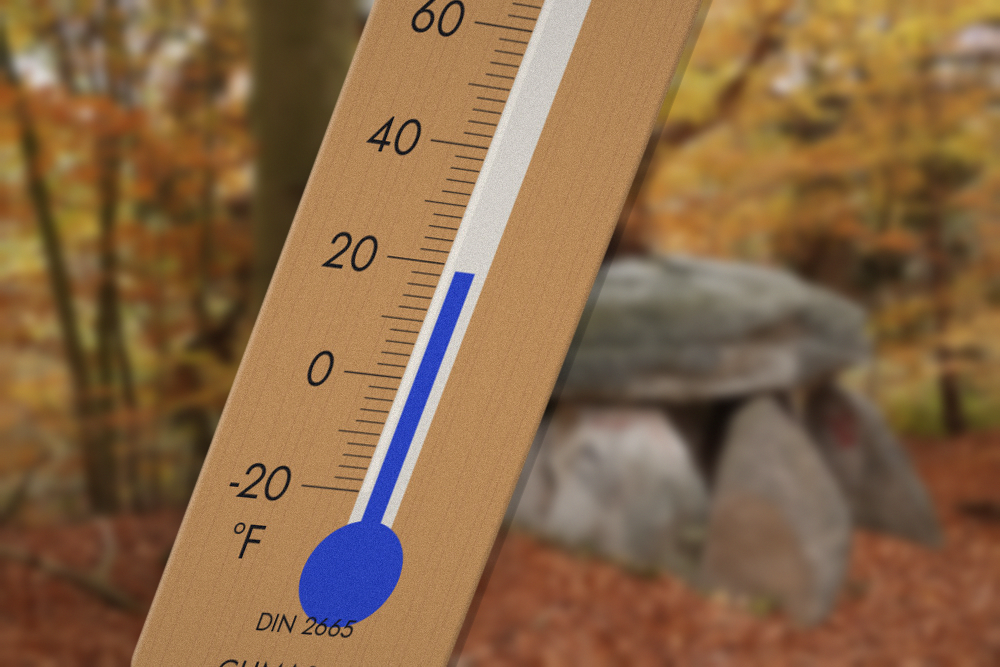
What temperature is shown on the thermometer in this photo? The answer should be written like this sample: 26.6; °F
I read 19; °F
